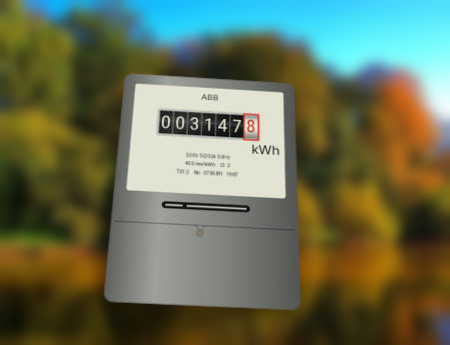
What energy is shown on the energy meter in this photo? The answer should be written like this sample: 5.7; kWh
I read 3147.8; kWh
